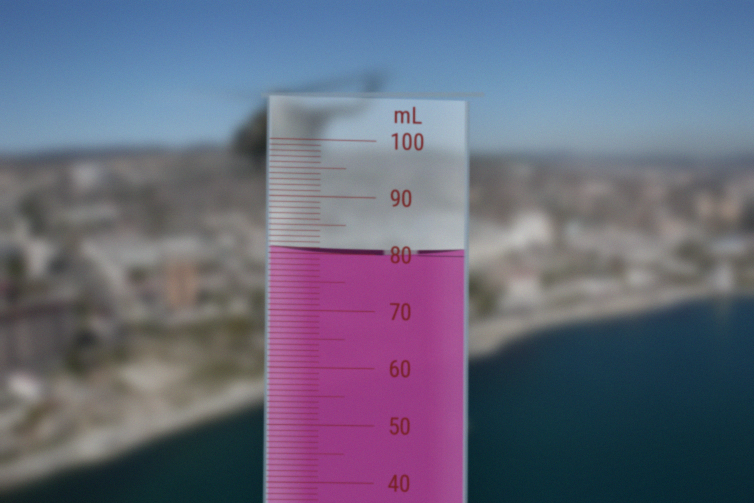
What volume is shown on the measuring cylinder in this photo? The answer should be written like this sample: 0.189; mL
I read 80; mL
